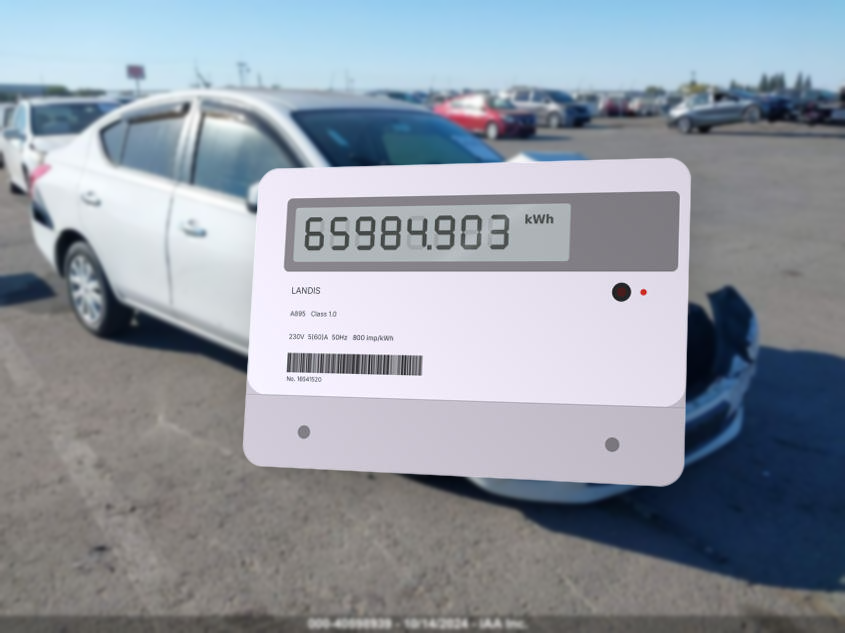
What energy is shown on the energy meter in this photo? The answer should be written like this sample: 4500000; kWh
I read 65984.903; kWh
